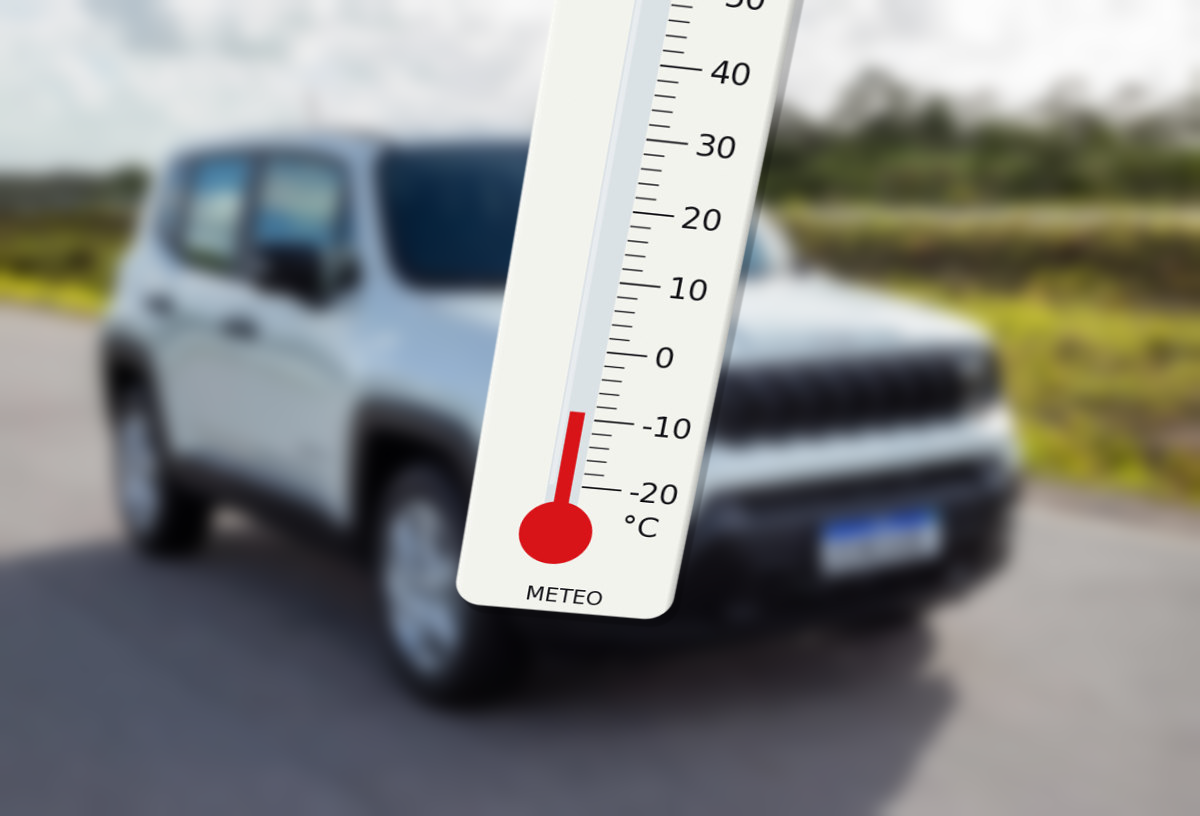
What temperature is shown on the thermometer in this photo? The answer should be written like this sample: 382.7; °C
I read -9; °C
